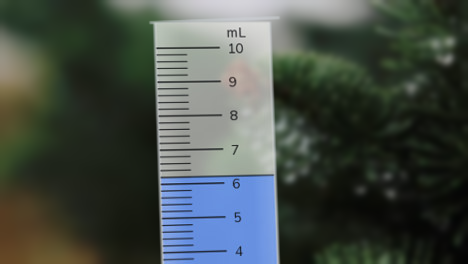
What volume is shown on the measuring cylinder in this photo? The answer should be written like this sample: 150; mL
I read 6.2; mL
